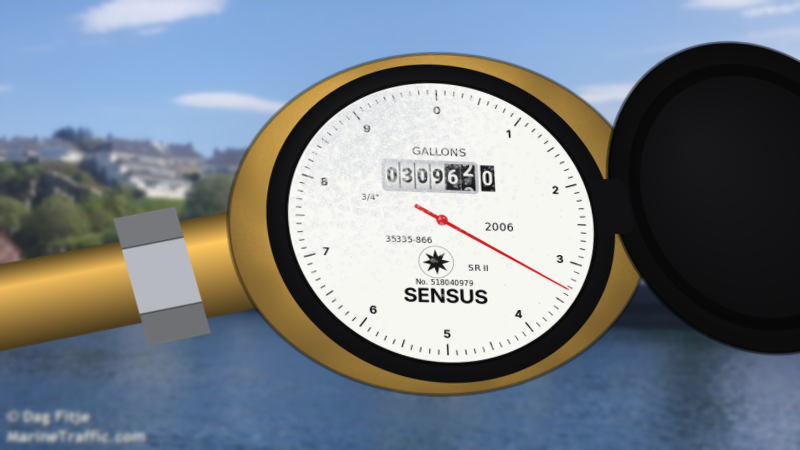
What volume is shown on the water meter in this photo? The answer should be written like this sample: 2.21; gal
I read 309623.3; gal
